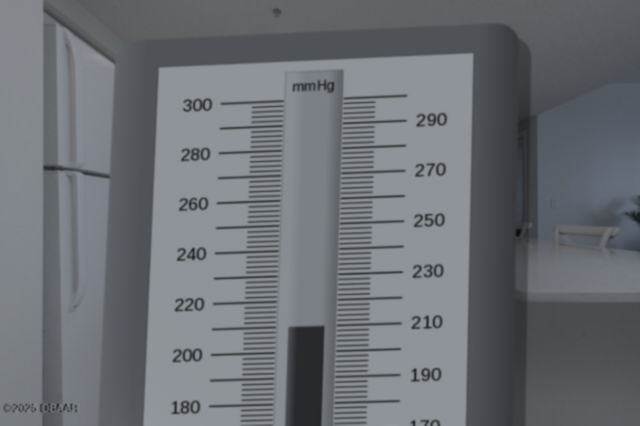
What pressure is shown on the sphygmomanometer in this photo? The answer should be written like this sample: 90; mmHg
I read 210; mmHg
